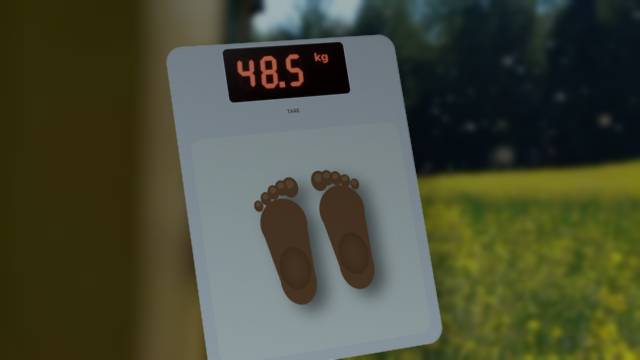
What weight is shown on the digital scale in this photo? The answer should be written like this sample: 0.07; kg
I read 48.5; kg
